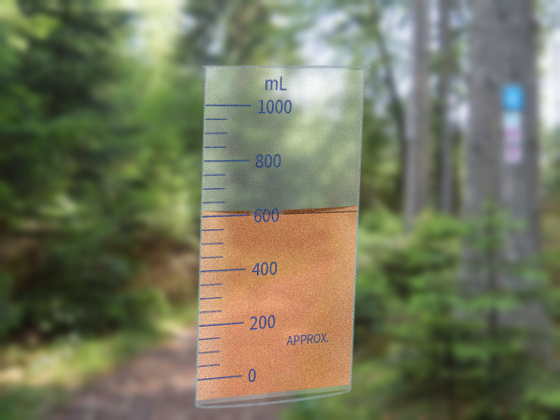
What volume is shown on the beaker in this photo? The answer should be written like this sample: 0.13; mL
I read 600; mL
